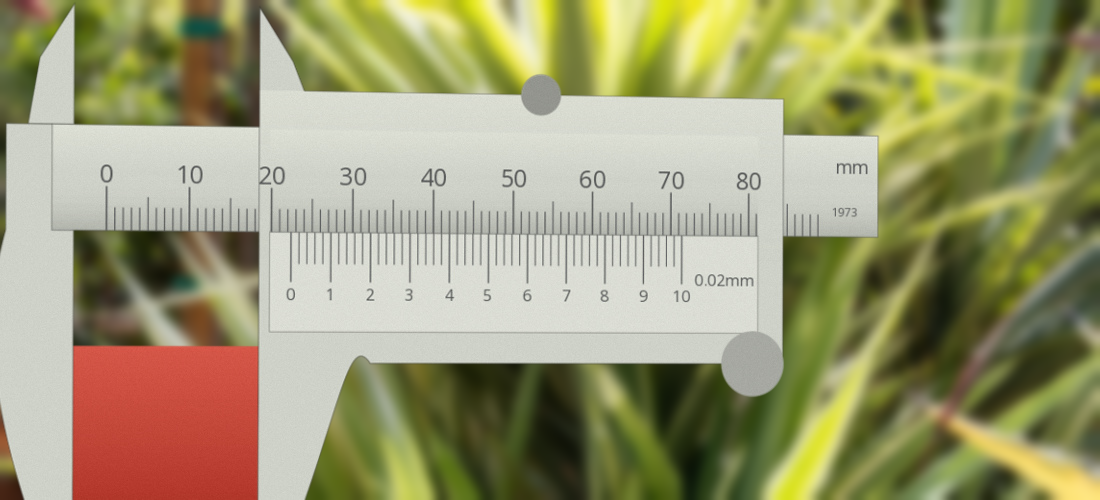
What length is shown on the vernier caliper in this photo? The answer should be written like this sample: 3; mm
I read 22.4; mm
